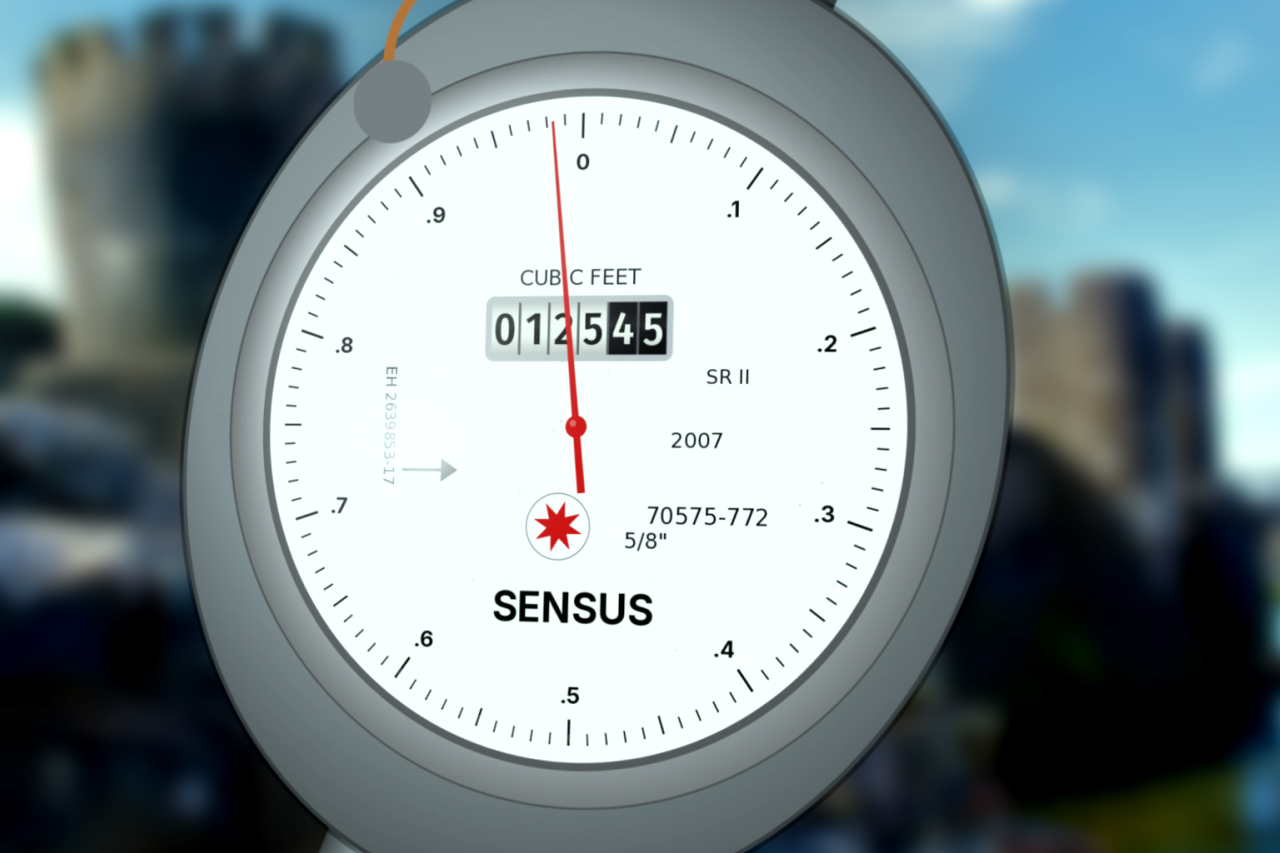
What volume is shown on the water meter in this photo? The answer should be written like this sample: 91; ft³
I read 12544.98; ft³
